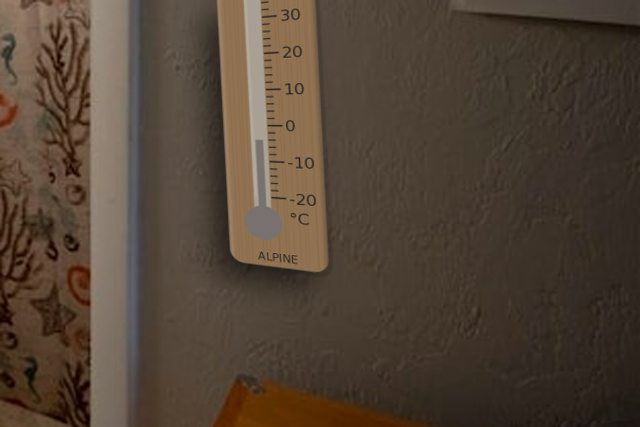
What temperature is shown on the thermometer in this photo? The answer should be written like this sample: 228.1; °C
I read -4; °C
